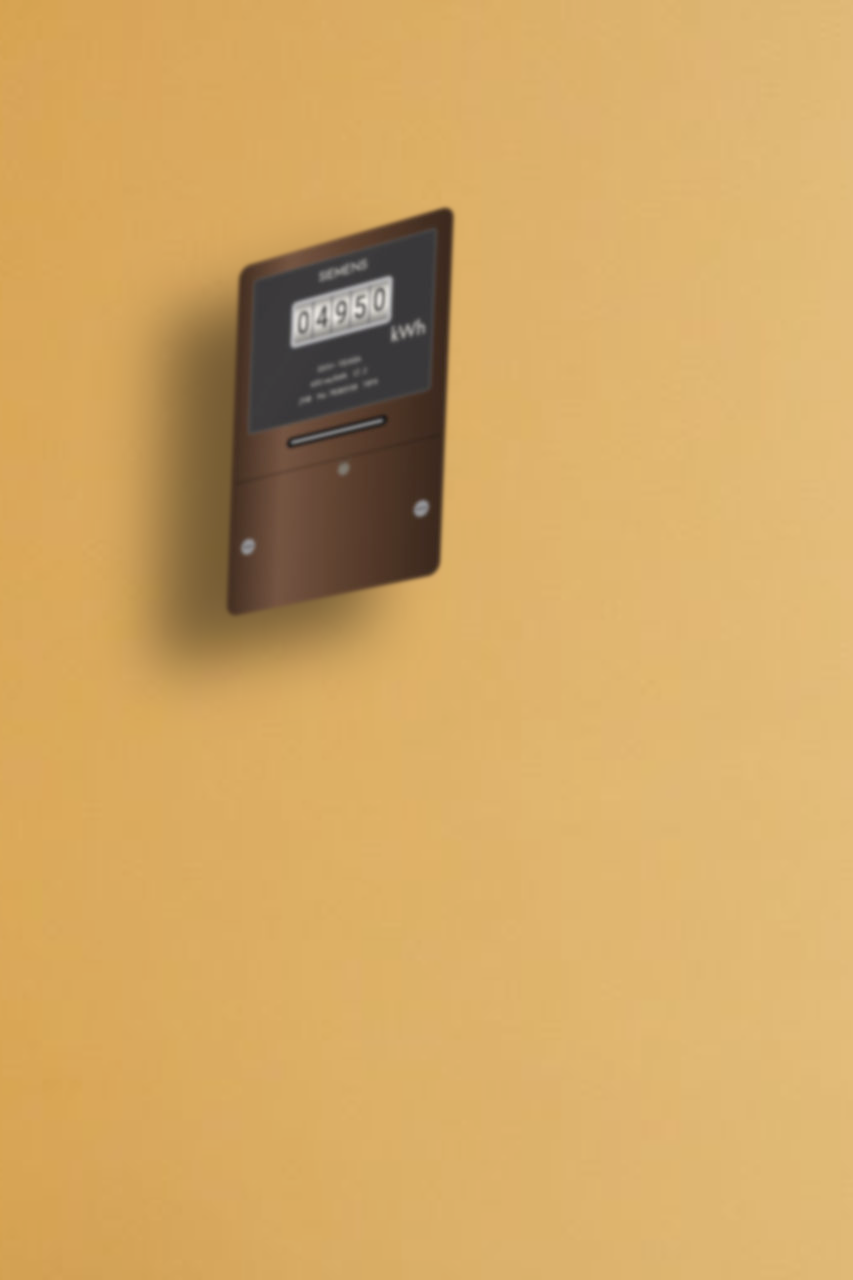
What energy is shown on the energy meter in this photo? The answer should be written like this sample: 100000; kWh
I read 4950; kWh
